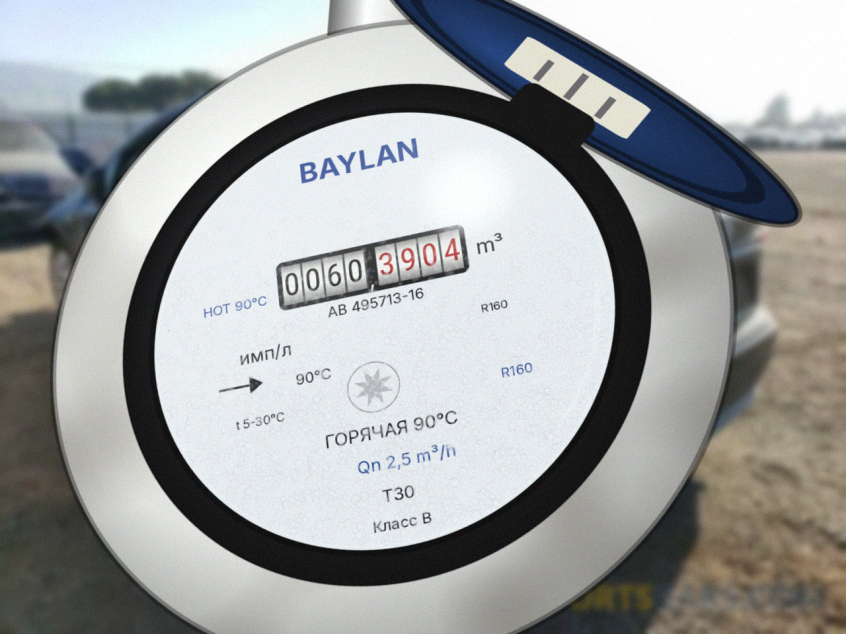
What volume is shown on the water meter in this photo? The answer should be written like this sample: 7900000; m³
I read 60.3904; m³
